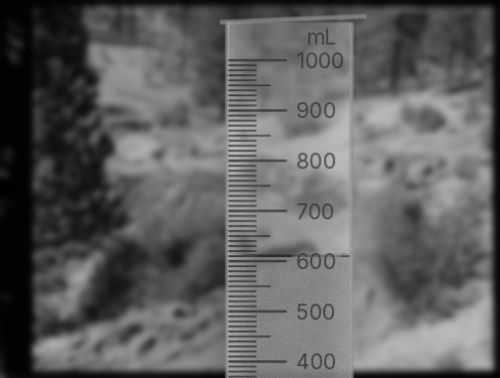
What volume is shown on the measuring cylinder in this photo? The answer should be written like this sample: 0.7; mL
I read 610; mL
